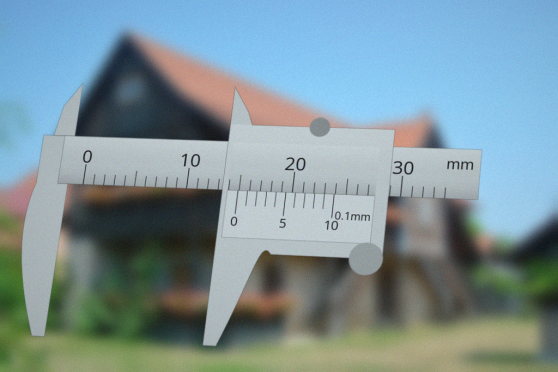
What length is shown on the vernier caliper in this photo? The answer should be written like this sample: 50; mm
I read 14.9; mm
